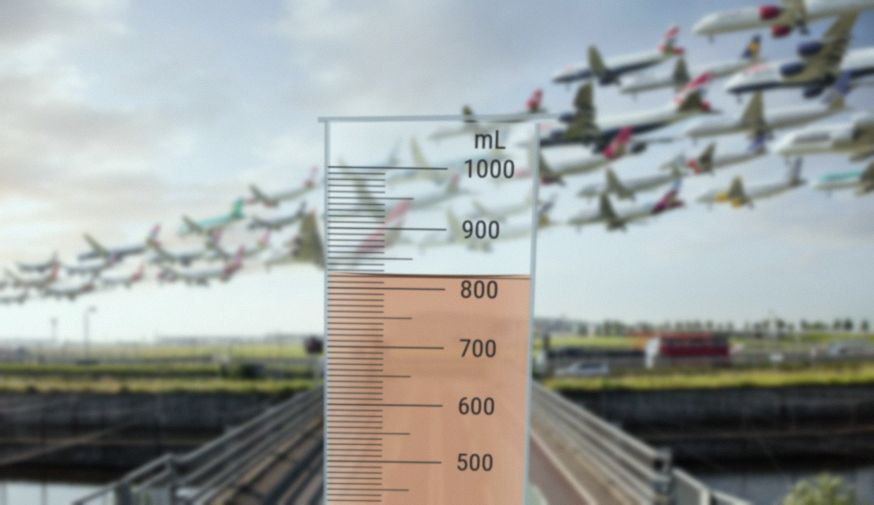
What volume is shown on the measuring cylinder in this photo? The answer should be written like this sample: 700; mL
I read 820; mL
